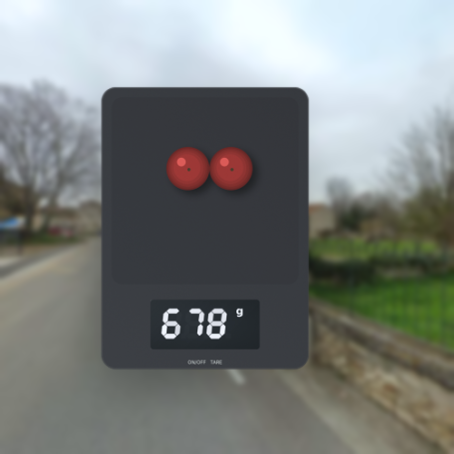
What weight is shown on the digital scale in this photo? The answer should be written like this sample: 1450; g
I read 678; g
